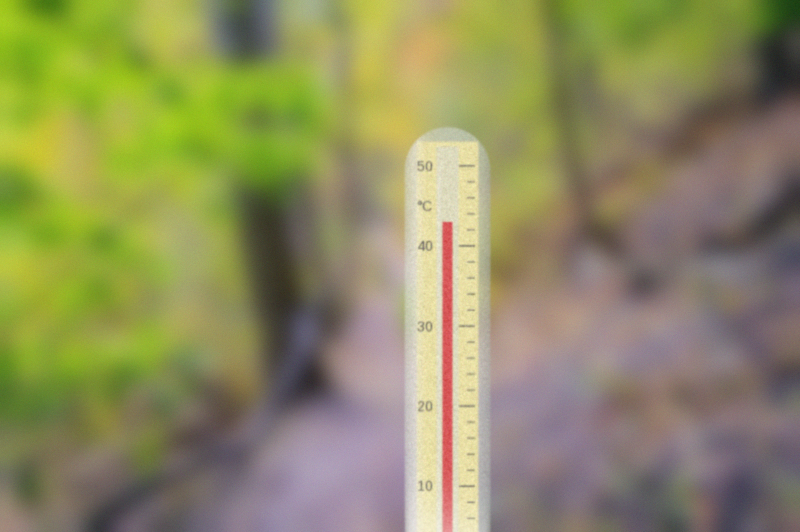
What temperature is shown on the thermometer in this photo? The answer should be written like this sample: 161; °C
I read 43; °C
